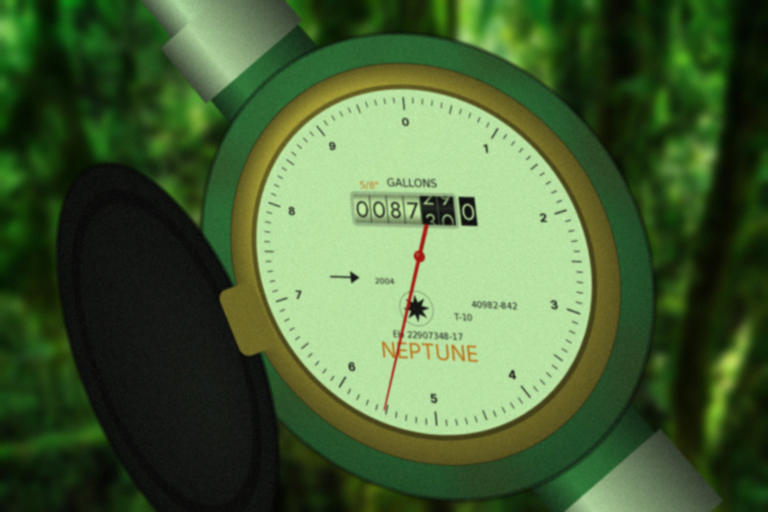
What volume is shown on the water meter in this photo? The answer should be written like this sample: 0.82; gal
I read 87295.5; gal
